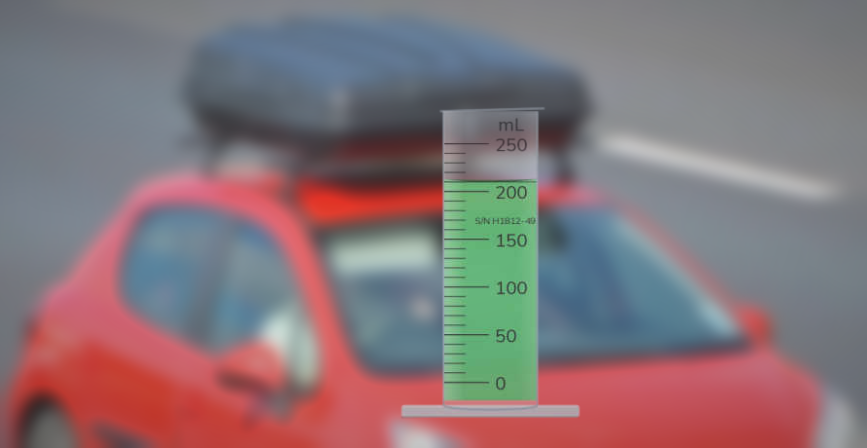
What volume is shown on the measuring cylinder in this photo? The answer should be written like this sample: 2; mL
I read 210; mL
